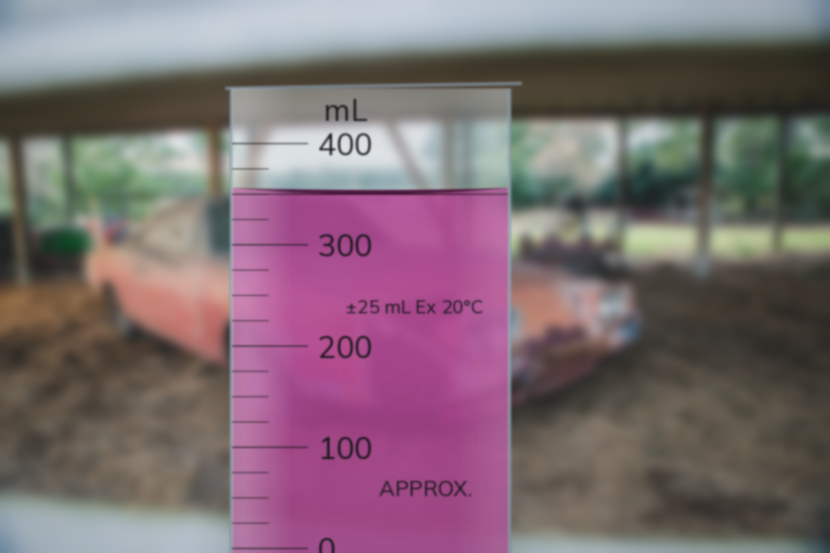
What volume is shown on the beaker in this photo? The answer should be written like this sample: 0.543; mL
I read 350; mL
